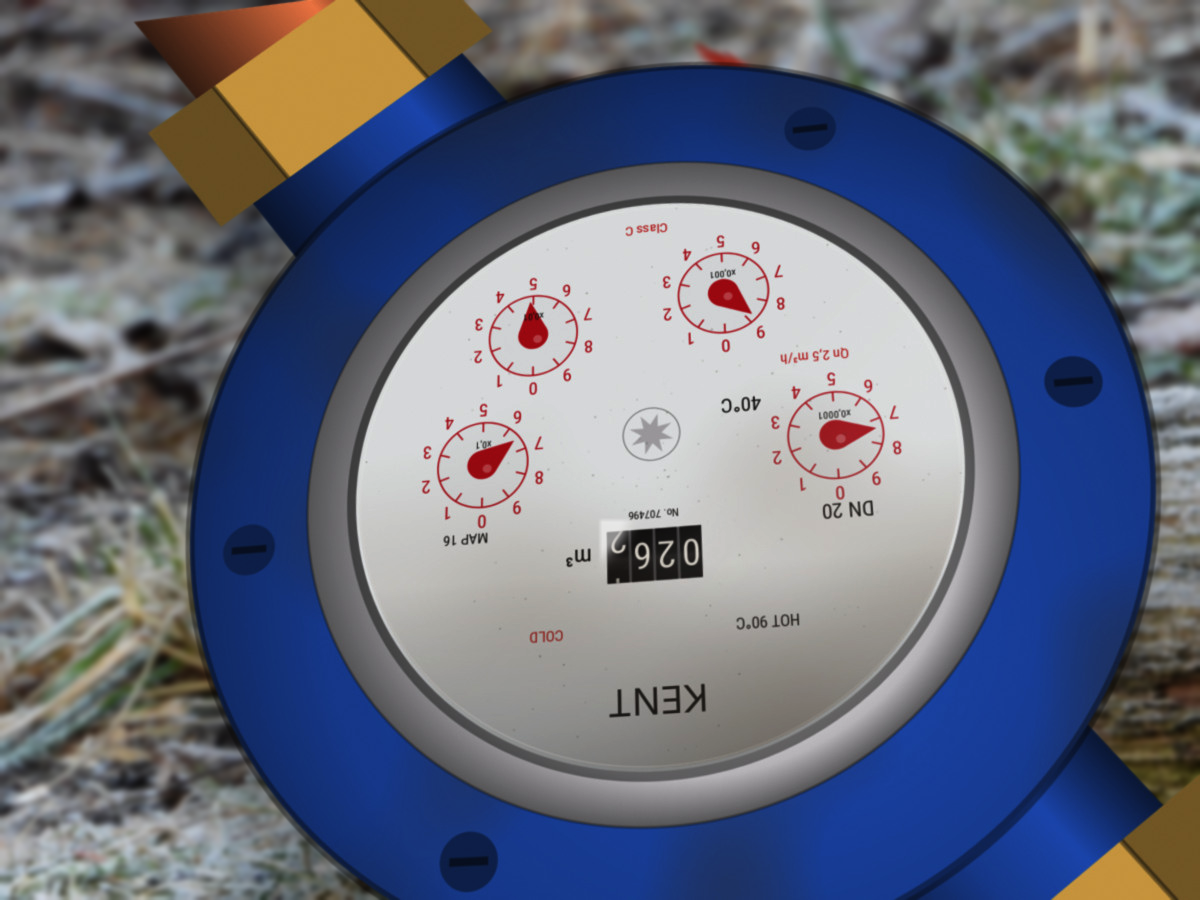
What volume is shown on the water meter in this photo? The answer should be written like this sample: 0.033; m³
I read 261.6487; m³
